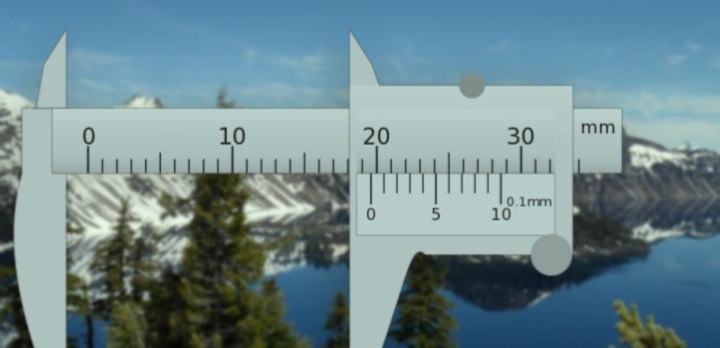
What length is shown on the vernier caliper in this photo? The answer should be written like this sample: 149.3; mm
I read 19.6; mm
